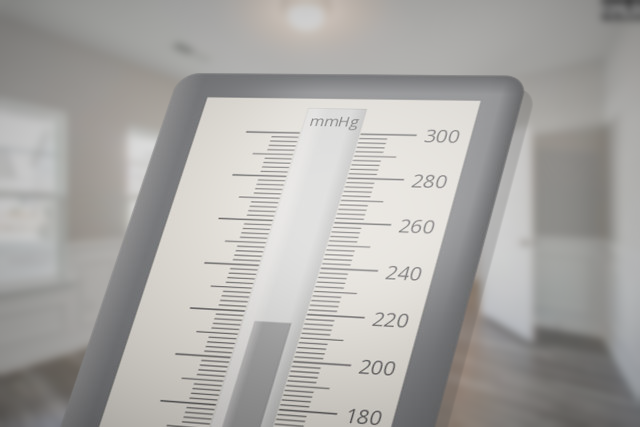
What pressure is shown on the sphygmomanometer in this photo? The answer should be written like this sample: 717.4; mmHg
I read 216; mmHg
